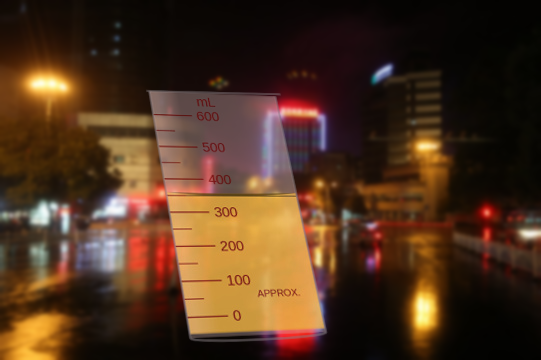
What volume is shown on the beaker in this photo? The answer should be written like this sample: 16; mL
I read 350; mL
